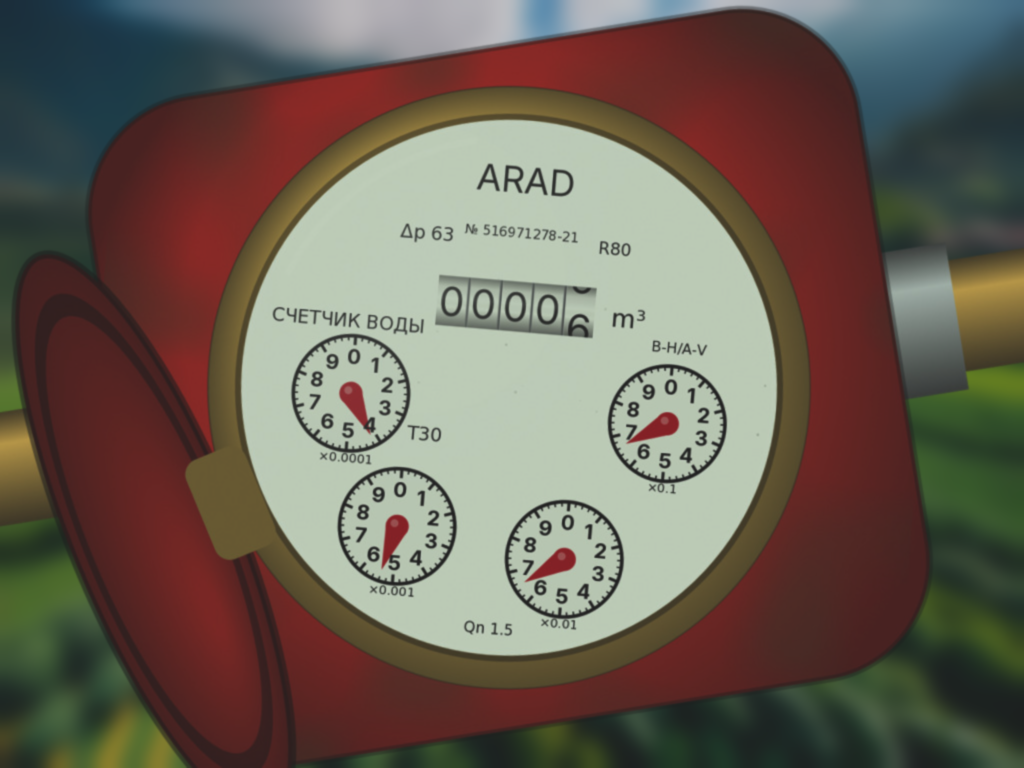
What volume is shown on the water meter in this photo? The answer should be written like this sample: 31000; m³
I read 5.6654; m³
